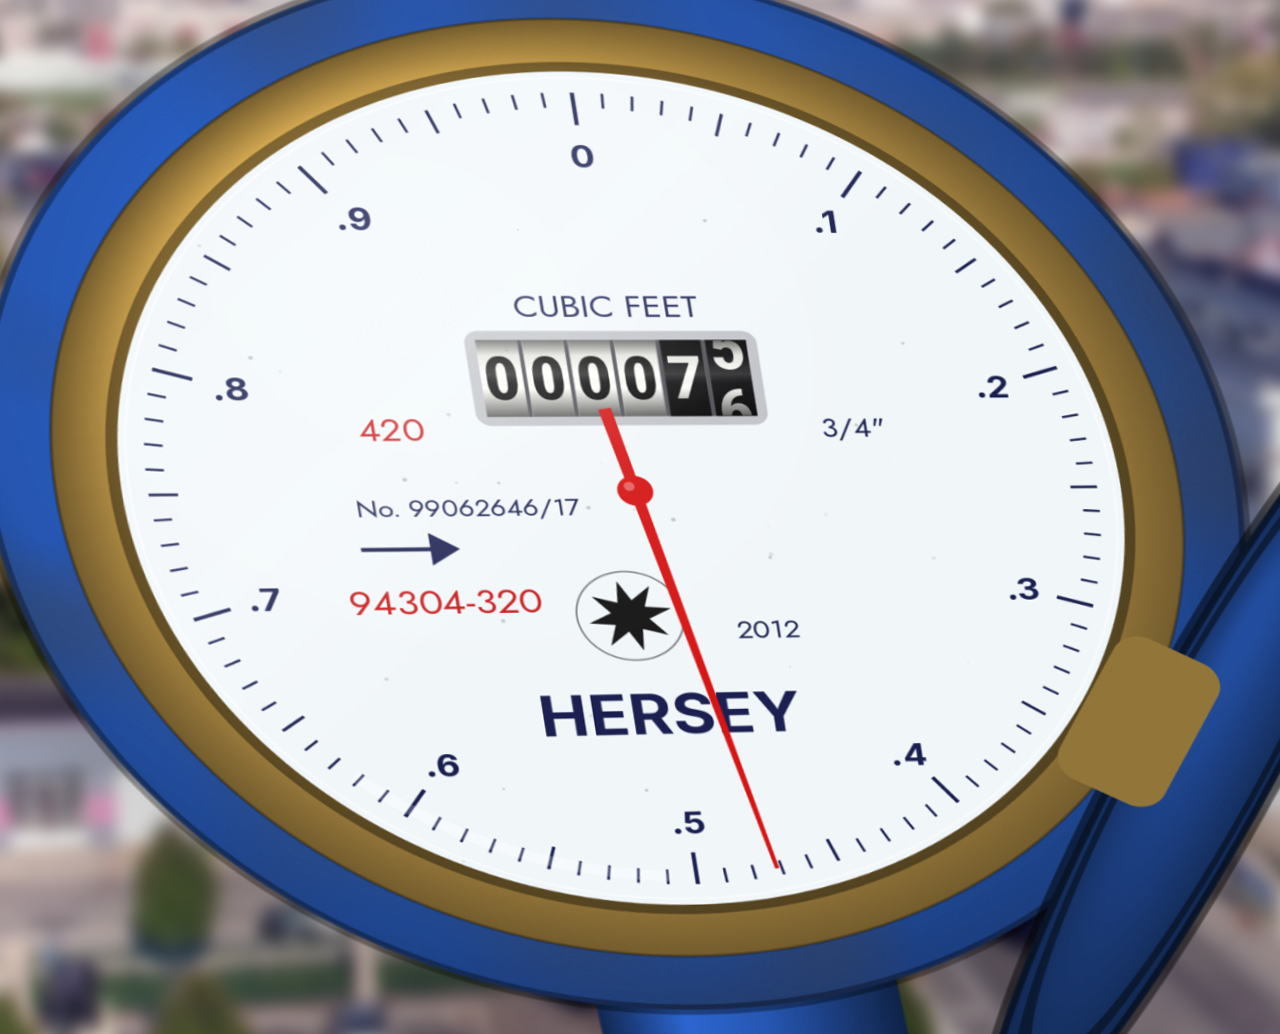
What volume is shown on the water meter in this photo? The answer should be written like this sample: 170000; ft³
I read 75.47; ft³
